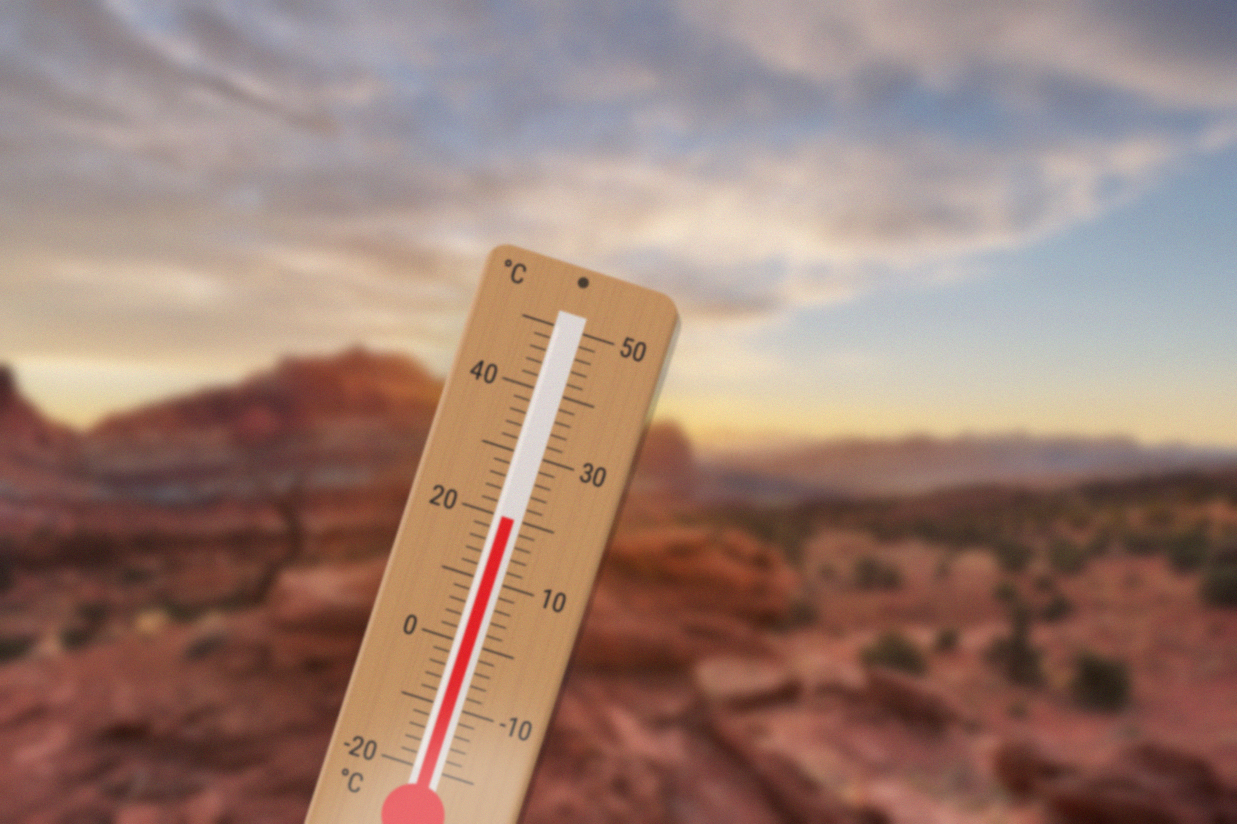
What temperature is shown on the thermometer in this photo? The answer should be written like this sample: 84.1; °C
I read 20; °C
